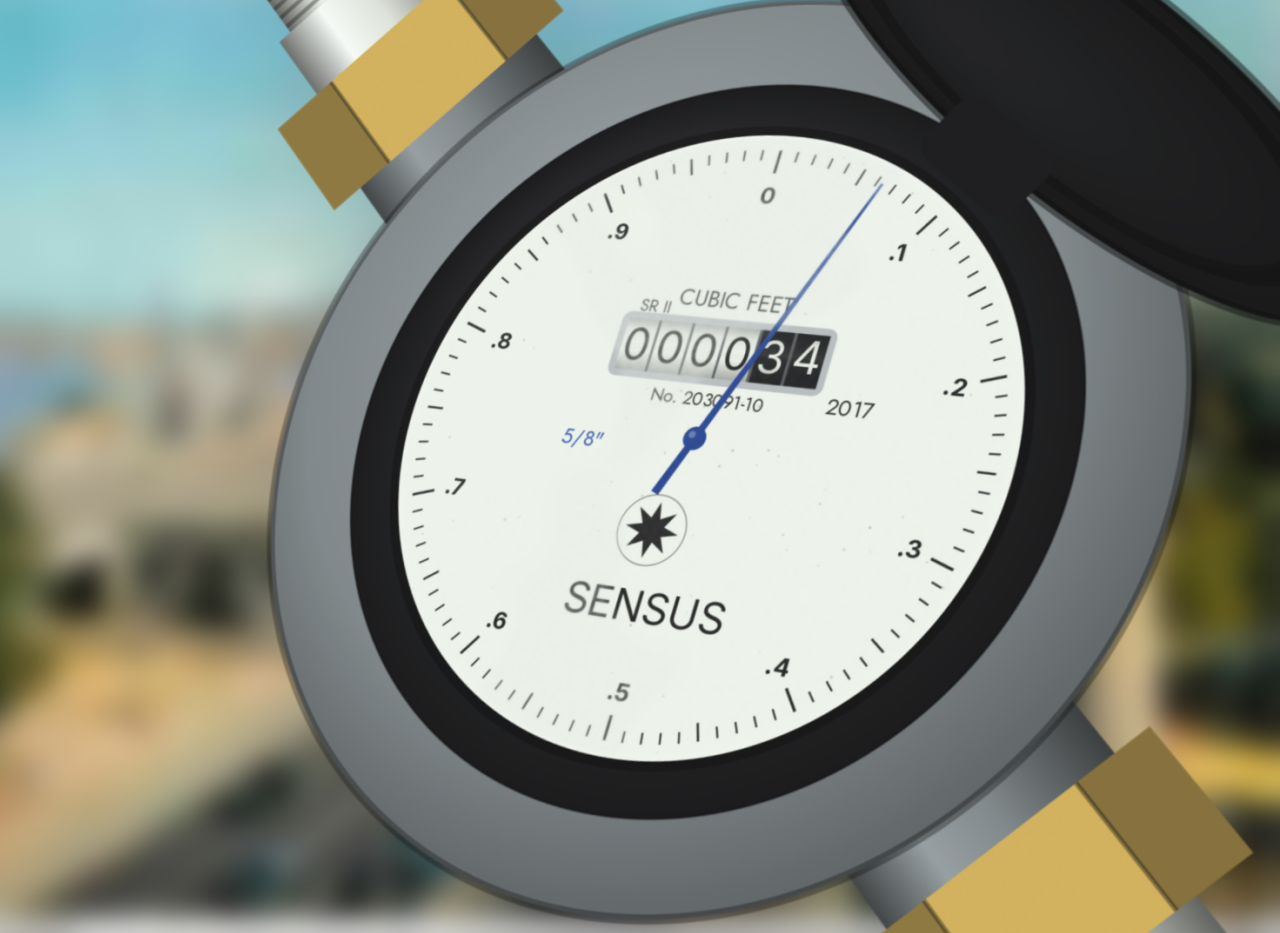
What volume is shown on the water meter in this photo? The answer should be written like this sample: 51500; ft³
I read 34.06; ft³
